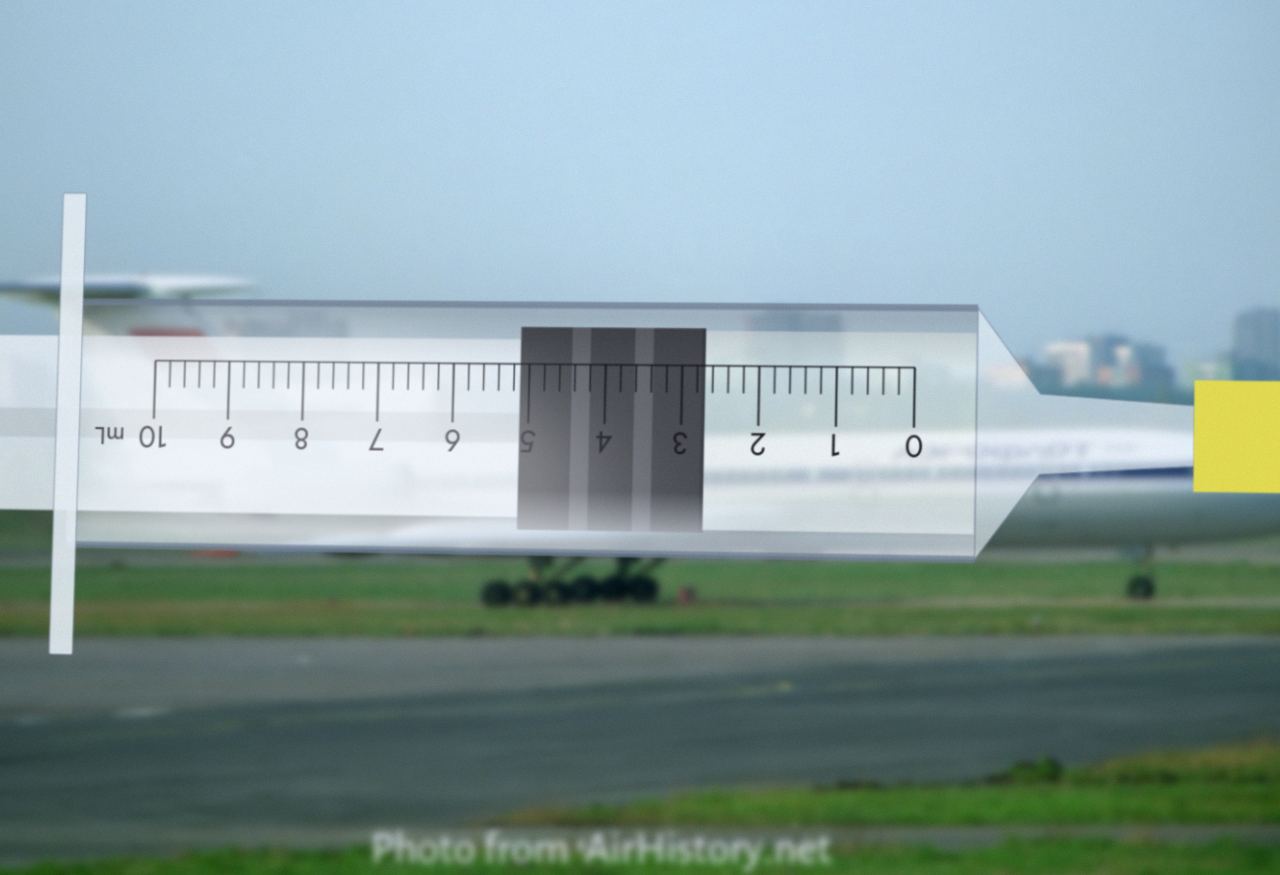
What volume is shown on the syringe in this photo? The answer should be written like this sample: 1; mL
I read 2.7; mL
